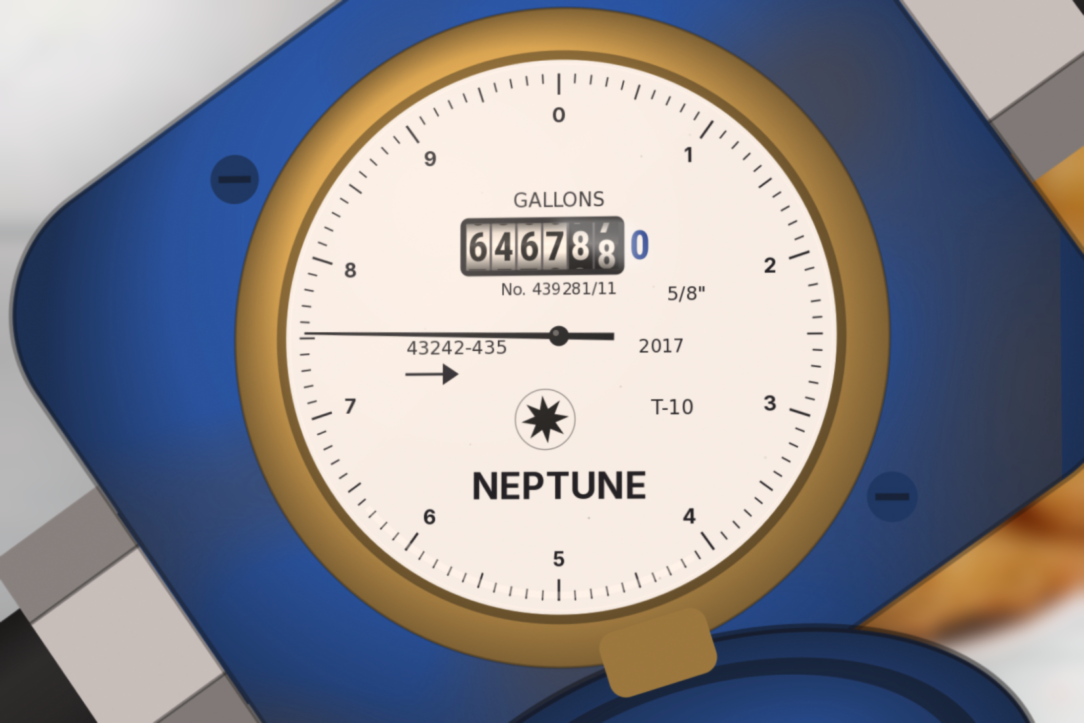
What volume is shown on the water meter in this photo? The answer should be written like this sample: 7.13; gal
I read 6467877.5; gal
